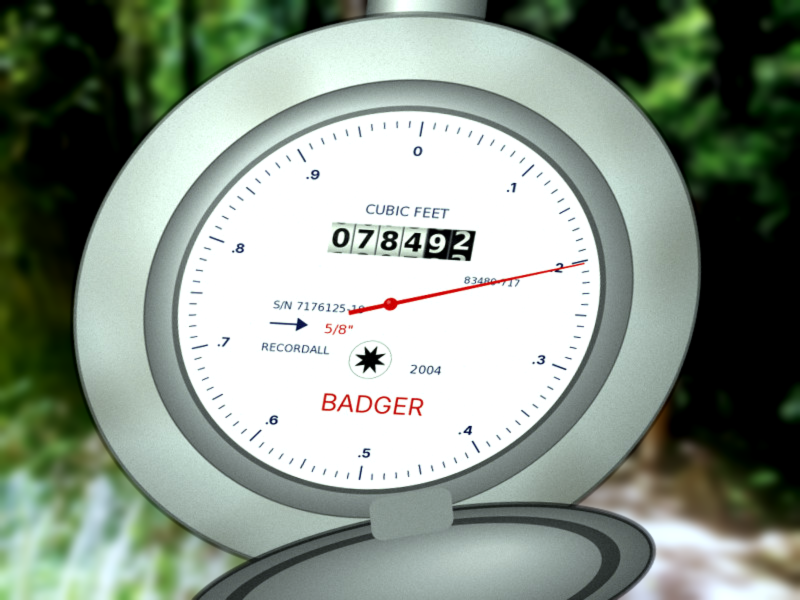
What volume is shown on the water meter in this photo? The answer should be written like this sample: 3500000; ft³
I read 78492.20; ft³
